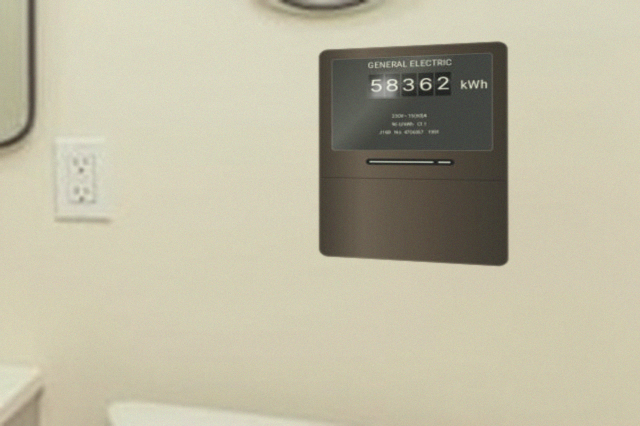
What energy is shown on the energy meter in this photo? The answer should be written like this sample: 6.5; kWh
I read 58362; kWh
